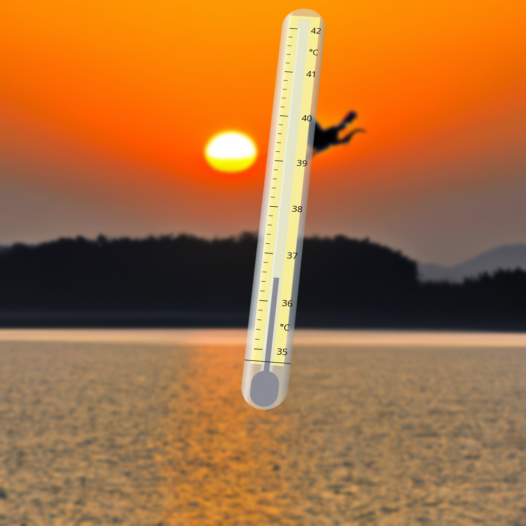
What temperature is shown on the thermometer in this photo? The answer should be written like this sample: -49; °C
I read 36.5; °C
